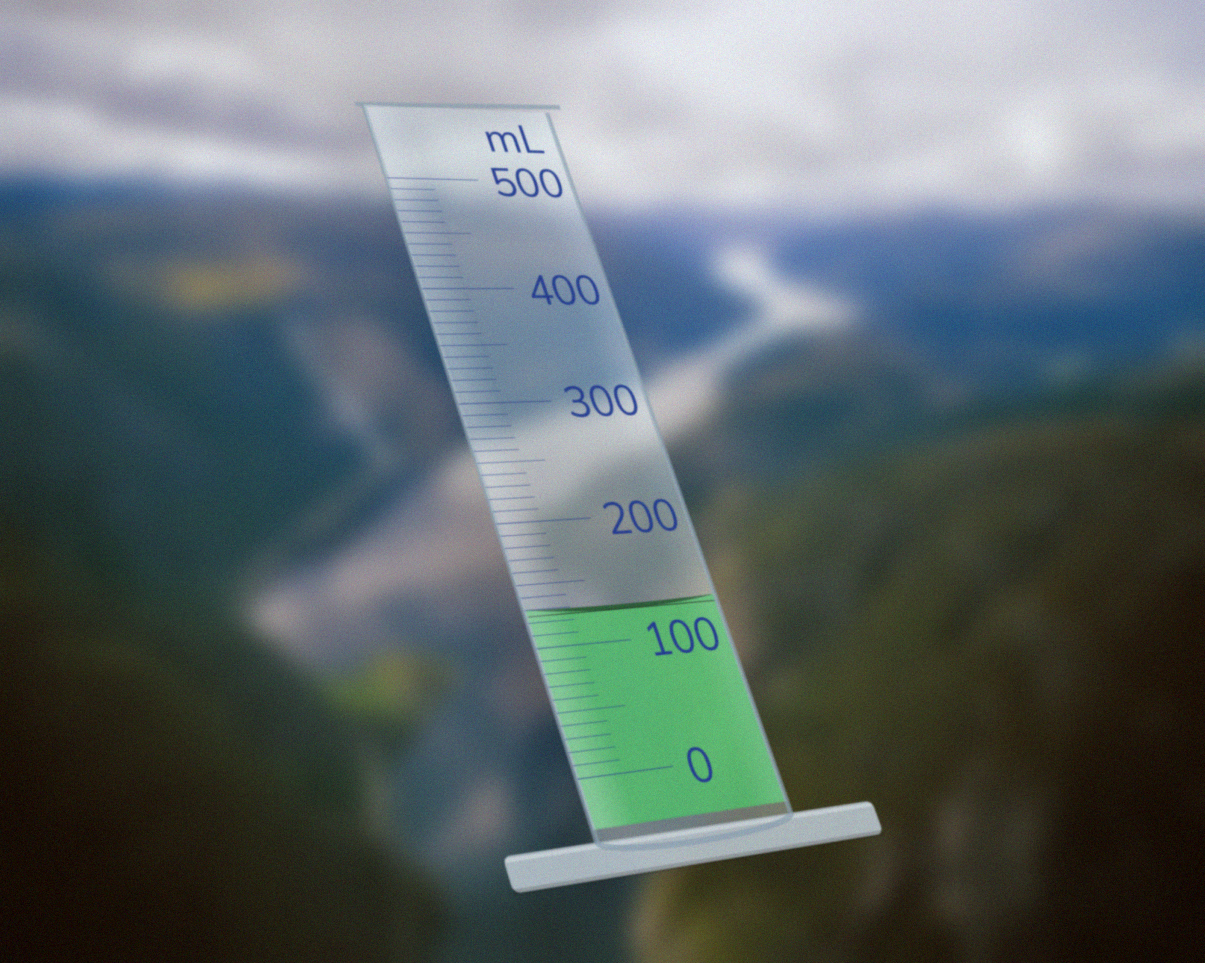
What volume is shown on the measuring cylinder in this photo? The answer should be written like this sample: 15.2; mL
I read 125; mL
